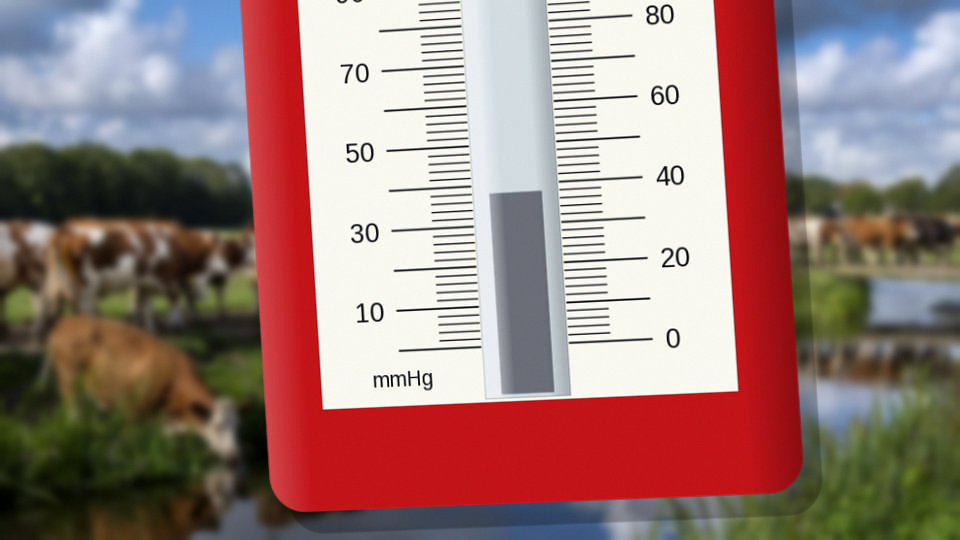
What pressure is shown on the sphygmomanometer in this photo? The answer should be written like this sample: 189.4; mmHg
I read 38; mmHg
